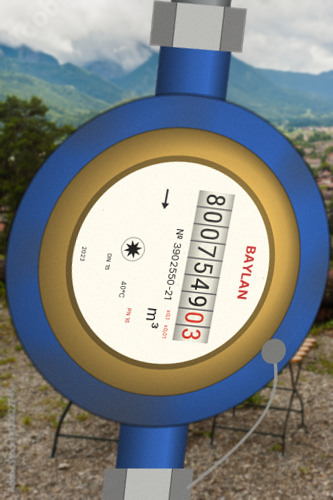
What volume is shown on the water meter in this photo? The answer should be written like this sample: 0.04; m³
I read 8007549.03; m³
